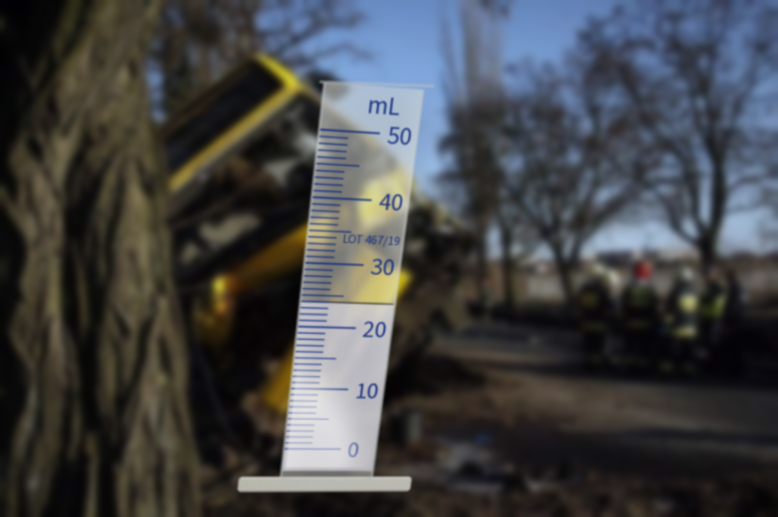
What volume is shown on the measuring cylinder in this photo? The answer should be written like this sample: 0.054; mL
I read 24; mL
